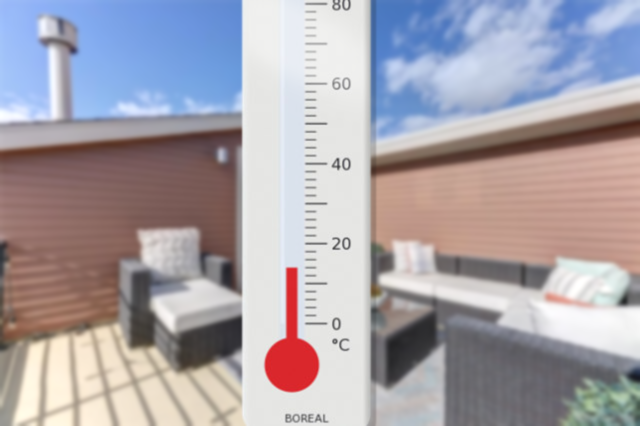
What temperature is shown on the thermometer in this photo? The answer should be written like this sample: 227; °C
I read 14; °C
